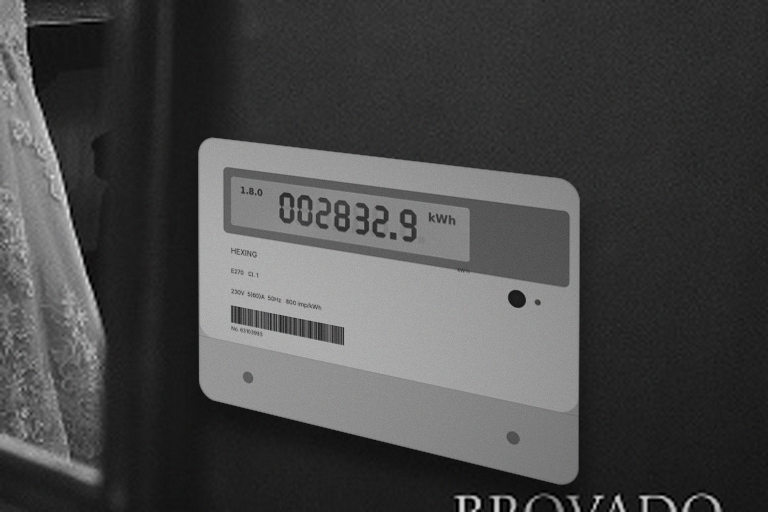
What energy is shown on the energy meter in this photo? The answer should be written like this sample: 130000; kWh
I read 2832.9; kWh
